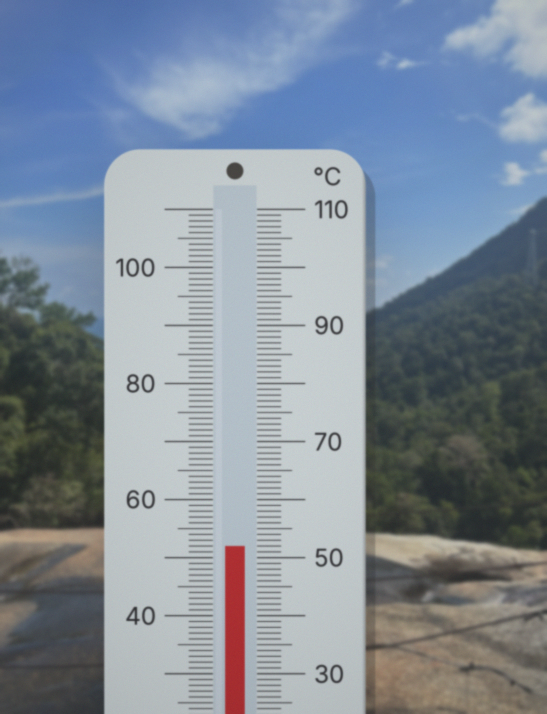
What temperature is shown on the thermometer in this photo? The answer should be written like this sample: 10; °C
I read 52; °C
